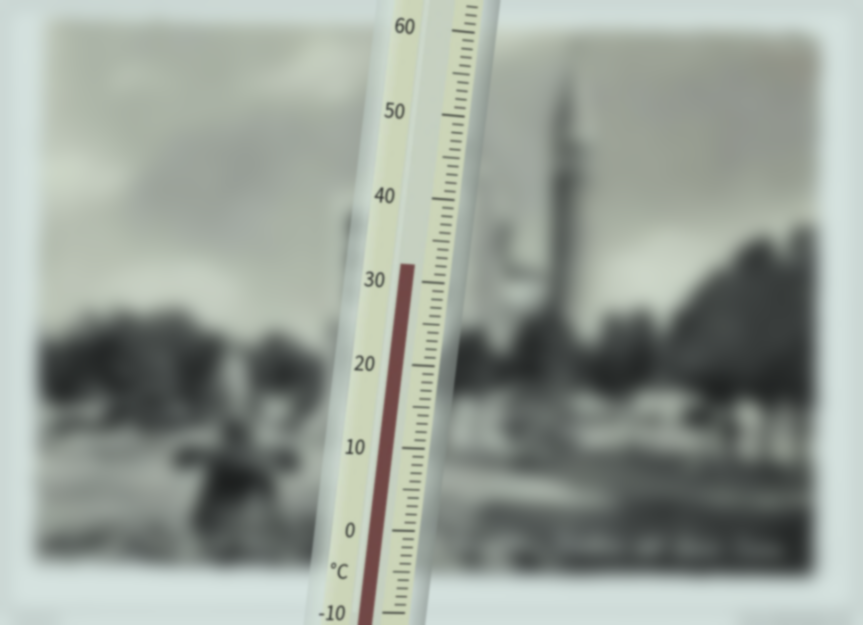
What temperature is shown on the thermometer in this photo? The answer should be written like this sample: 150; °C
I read 32; °C
